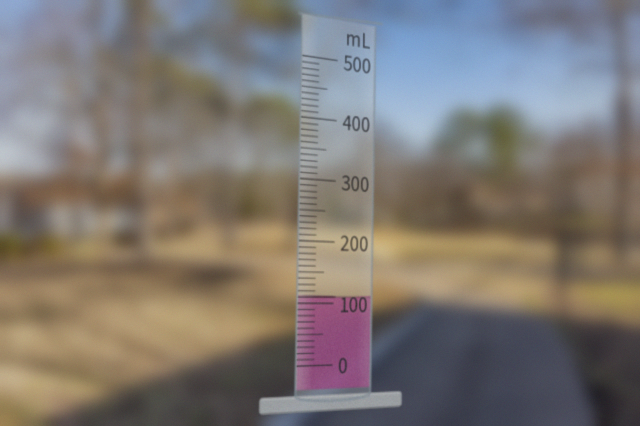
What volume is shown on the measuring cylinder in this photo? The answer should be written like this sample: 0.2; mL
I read 110; mL
